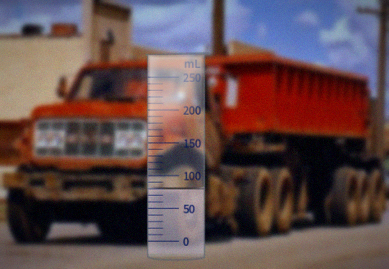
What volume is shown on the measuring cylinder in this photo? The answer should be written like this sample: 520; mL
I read 80; mL
